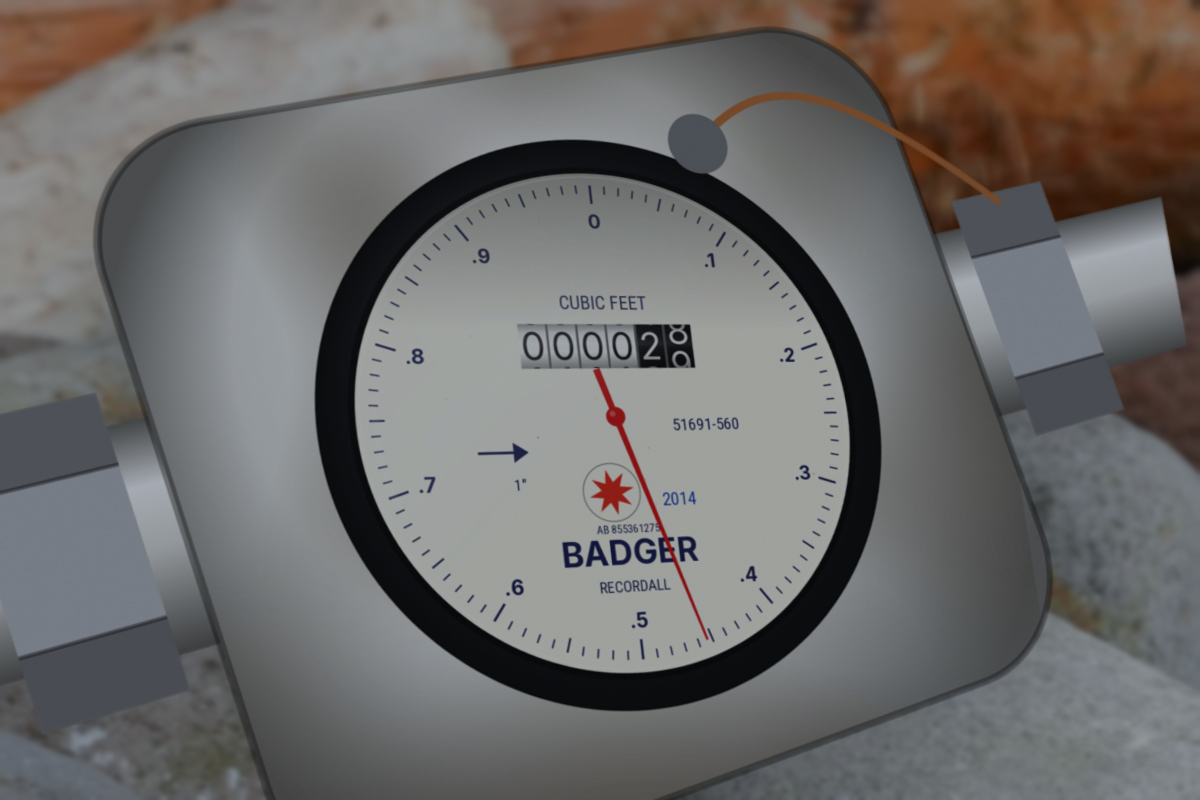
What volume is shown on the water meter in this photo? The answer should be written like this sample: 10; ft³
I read 28.45; ft³
